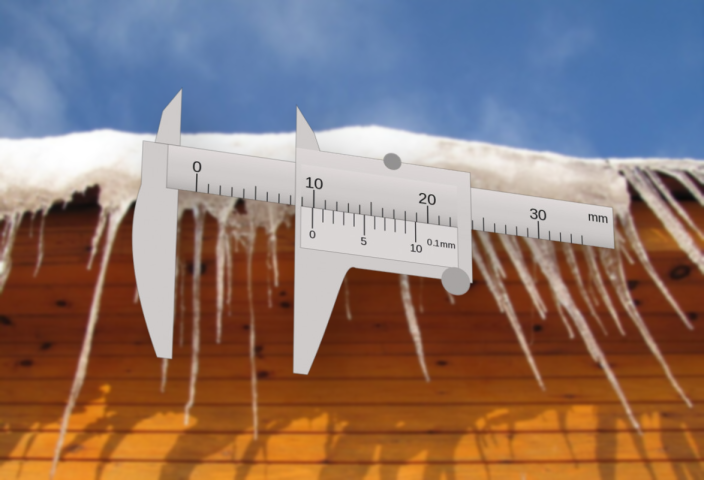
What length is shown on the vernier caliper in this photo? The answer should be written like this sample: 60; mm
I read 9.9; mm
